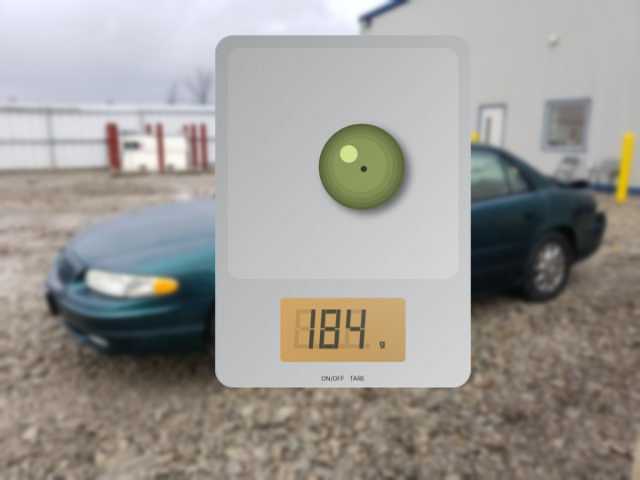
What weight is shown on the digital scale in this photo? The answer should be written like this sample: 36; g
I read 184; g
